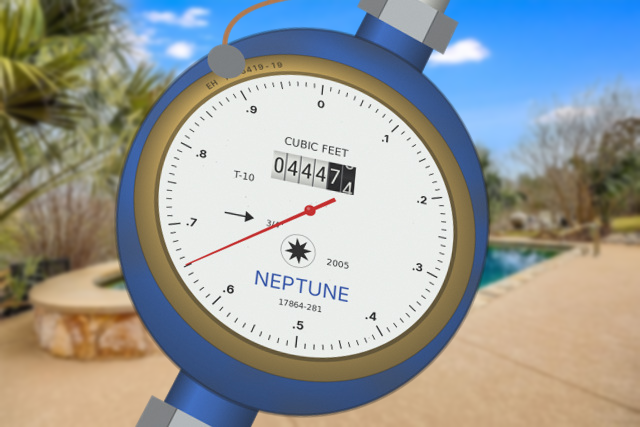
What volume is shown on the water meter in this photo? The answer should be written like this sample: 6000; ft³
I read 44473.65; ft³
